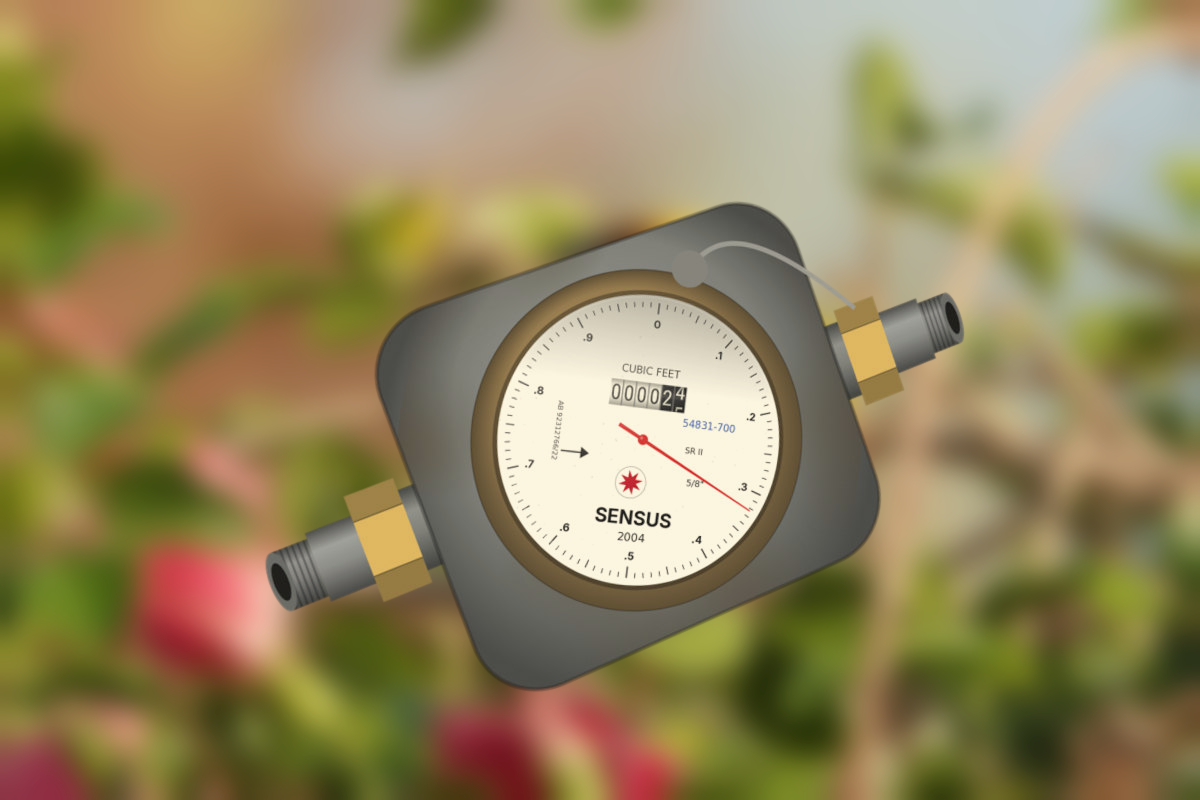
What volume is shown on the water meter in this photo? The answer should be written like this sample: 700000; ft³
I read 24.32; ft³
